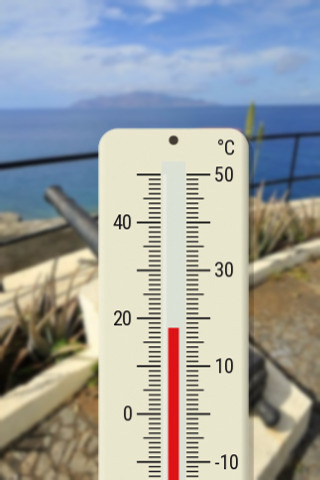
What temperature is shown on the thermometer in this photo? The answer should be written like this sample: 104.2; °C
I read 18; °C
